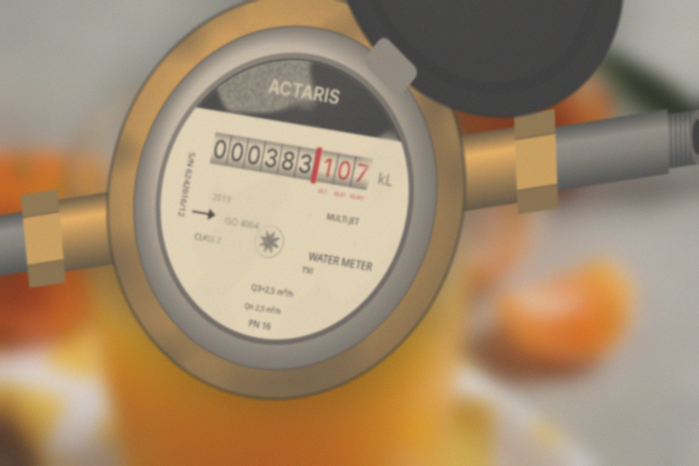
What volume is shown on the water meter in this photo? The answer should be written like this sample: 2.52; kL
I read 383.107; kL
